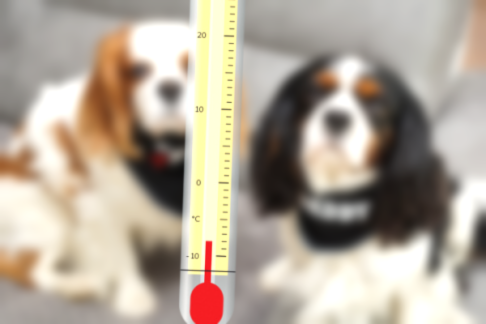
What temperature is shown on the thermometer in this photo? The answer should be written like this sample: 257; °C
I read -8; °C
